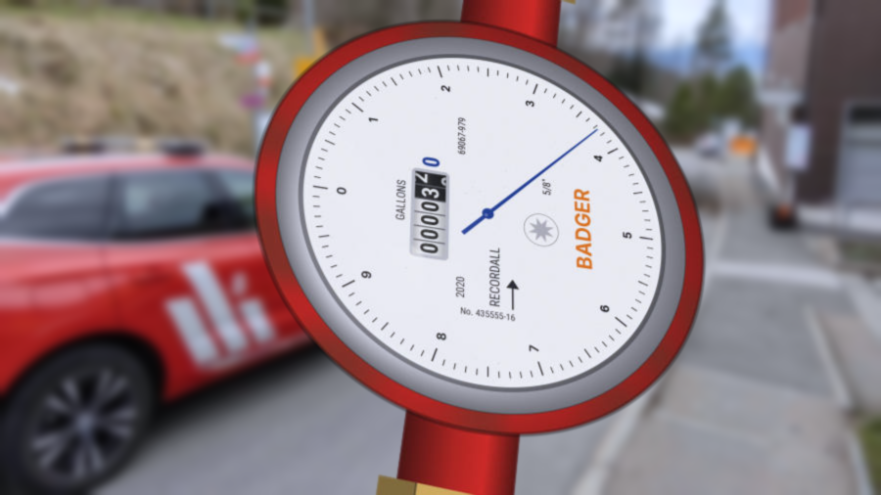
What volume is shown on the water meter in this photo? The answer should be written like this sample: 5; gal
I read 323.7; gal
